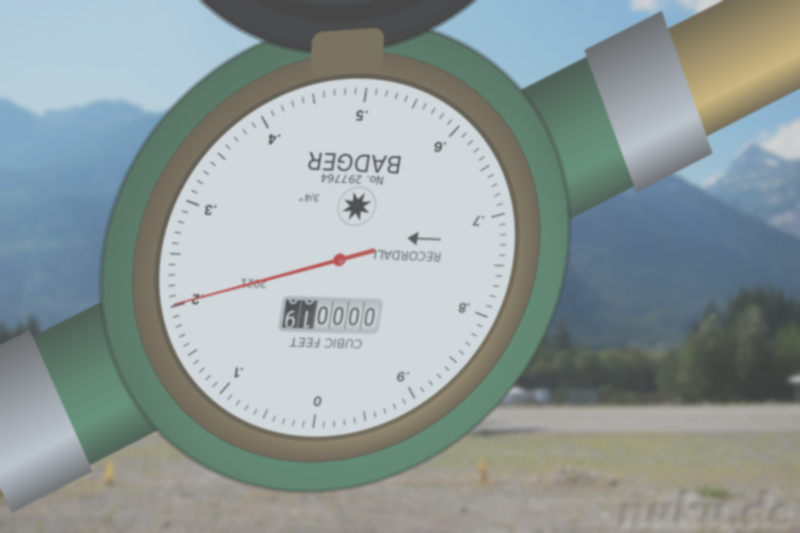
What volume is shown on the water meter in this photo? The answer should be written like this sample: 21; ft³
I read 19.20; ft³
